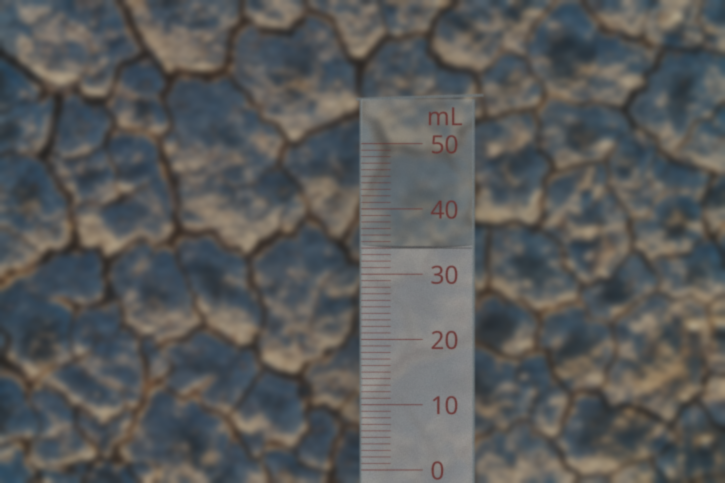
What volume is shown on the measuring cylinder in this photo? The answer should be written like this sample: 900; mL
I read 34; mL
